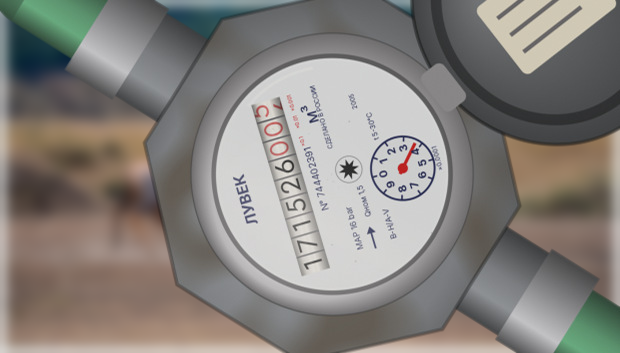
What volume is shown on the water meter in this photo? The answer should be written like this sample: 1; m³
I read 171526.0053; m³
